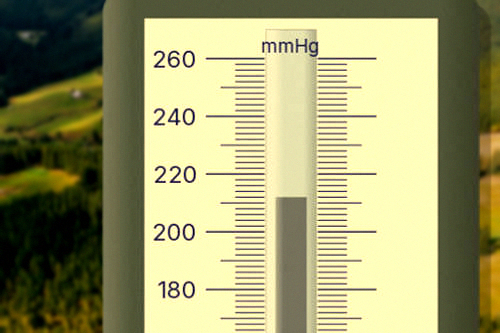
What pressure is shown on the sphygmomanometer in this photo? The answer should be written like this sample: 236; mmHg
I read 212; mmHg
